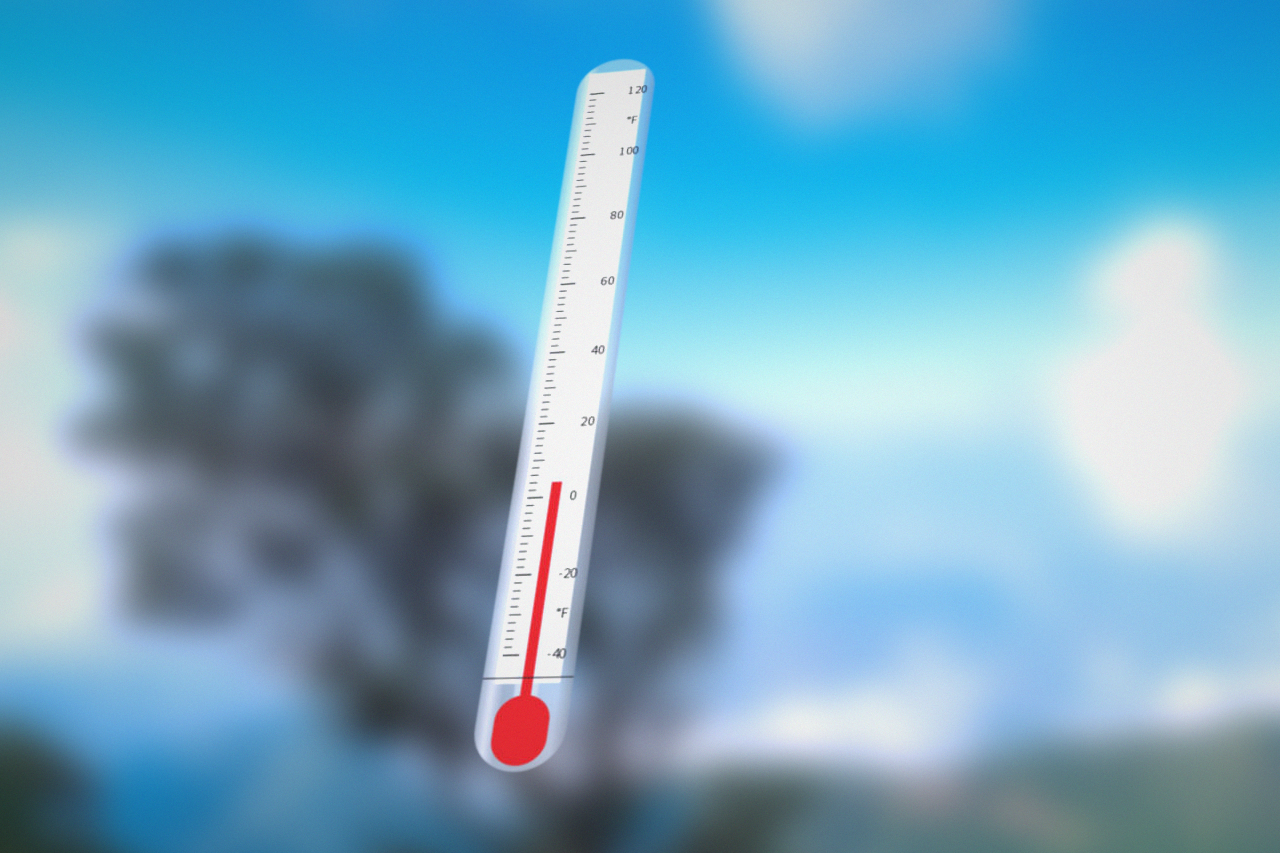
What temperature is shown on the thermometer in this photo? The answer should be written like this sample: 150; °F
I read 4; °F
